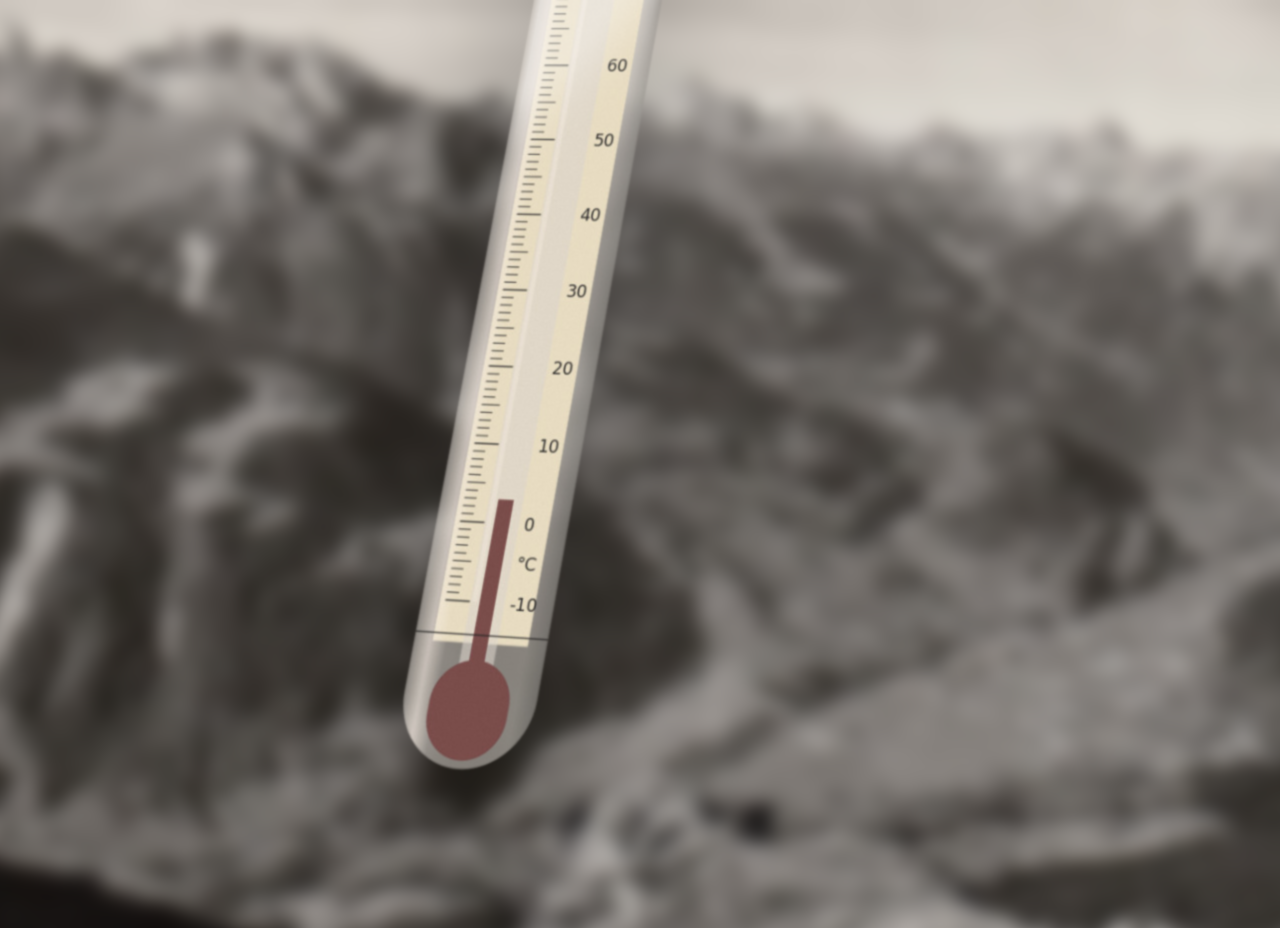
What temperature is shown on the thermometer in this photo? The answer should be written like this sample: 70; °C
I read 3; °C
